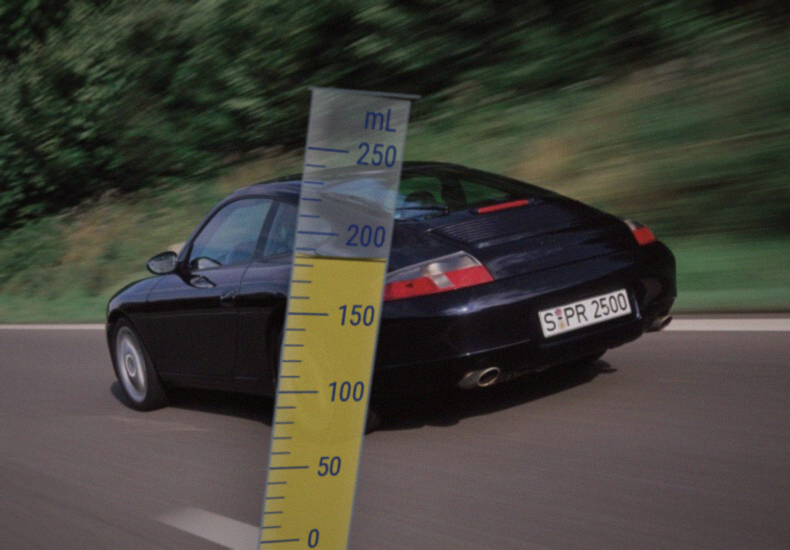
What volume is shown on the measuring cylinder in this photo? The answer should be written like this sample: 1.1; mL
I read 185; mL
